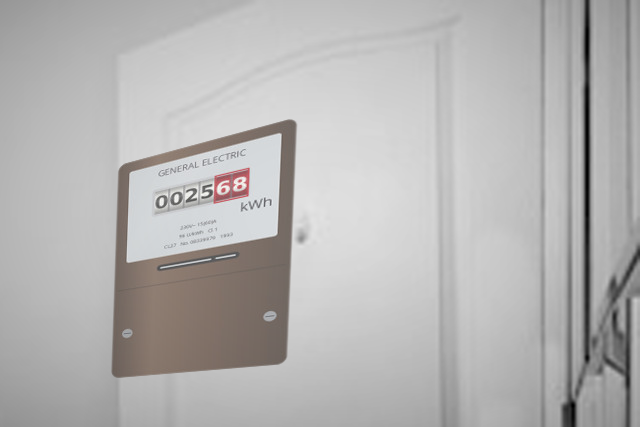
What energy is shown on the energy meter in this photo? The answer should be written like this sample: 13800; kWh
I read 25.68; kWh
